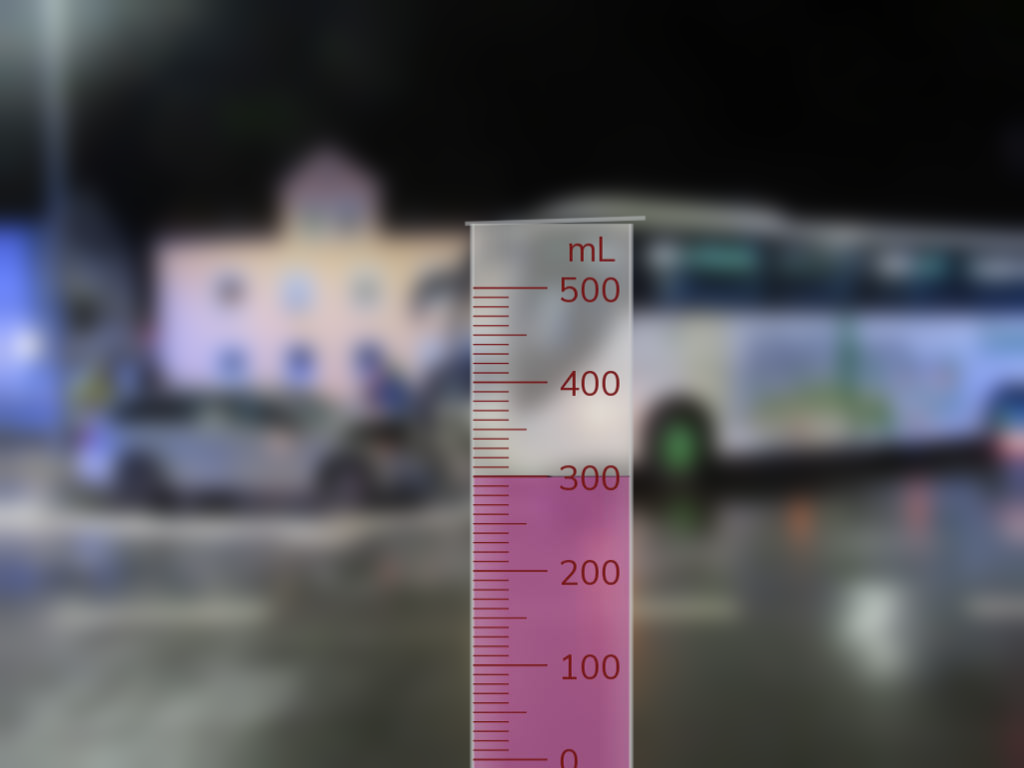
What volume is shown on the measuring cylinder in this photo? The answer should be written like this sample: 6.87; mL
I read 300; mL
